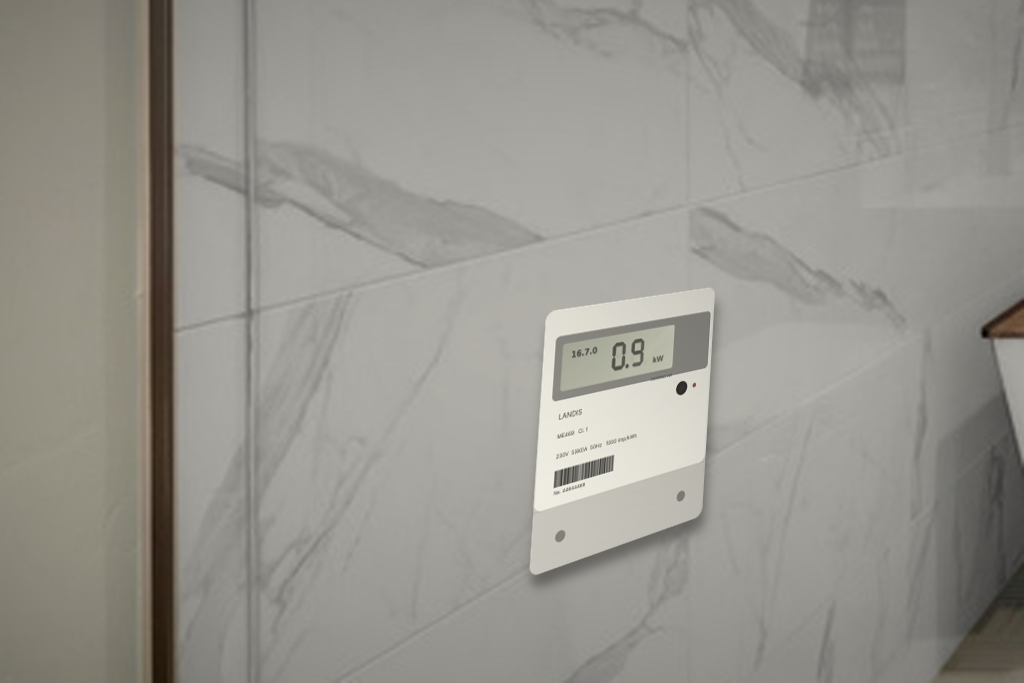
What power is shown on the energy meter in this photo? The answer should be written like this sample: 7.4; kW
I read 0.9; kW
